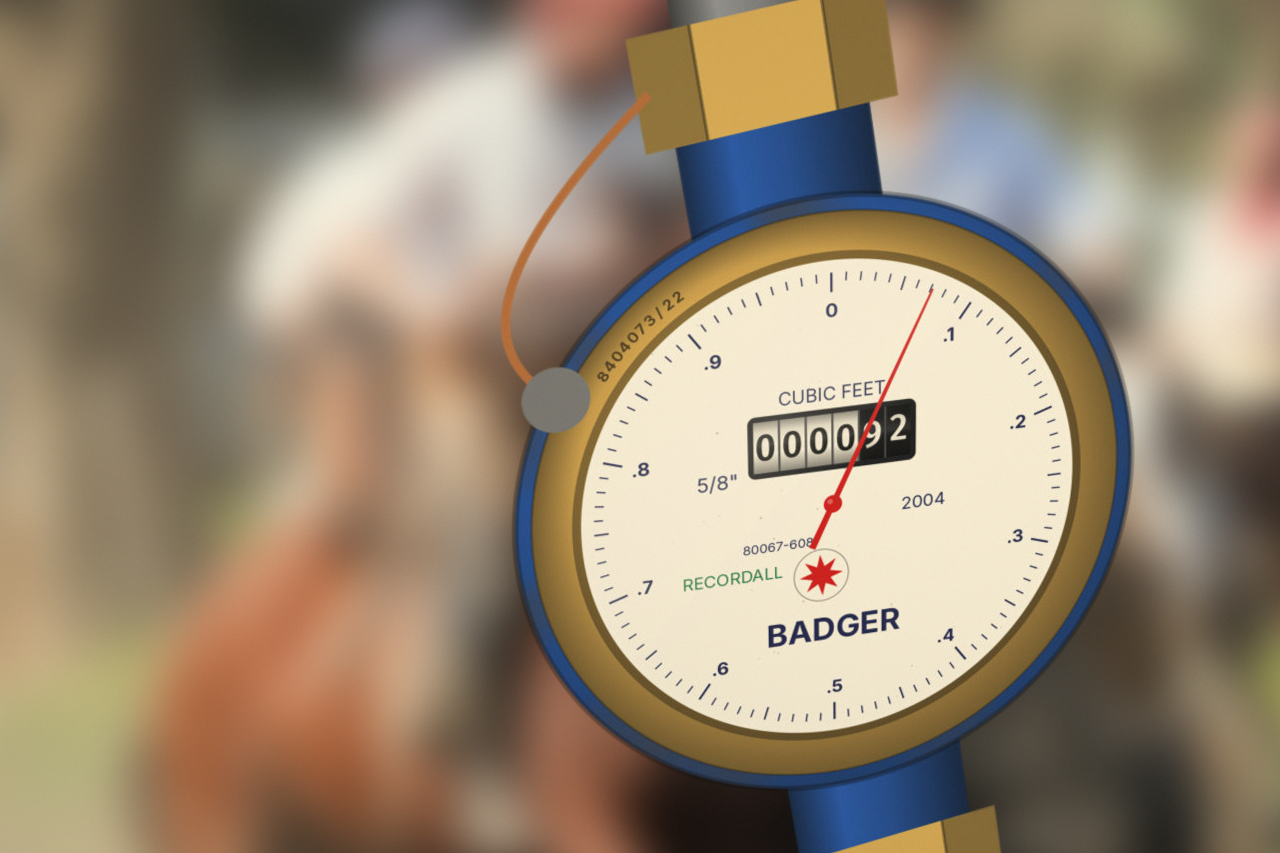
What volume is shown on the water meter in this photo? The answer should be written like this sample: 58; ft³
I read 92.07; ft³
